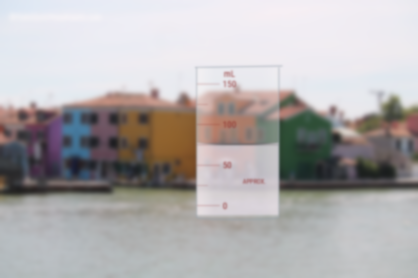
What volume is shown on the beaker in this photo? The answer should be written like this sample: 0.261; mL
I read 75; mL
